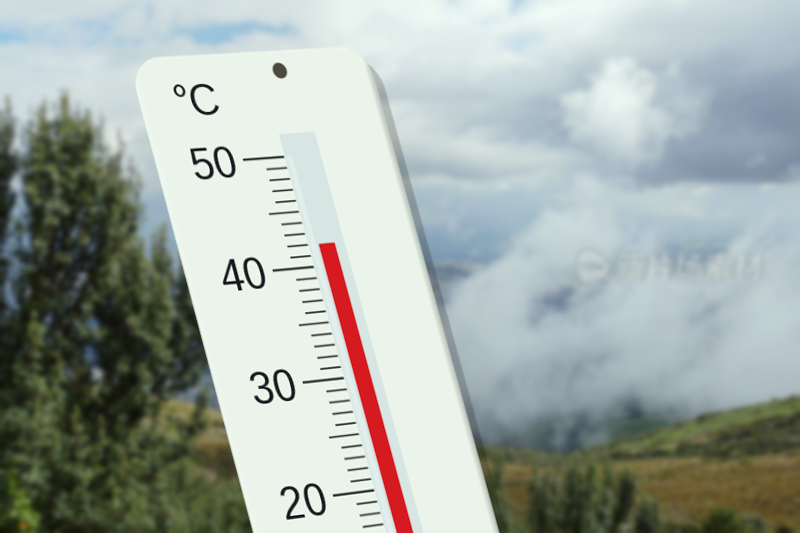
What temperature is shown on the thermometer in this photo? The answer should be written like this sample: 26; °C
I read 42; °C
